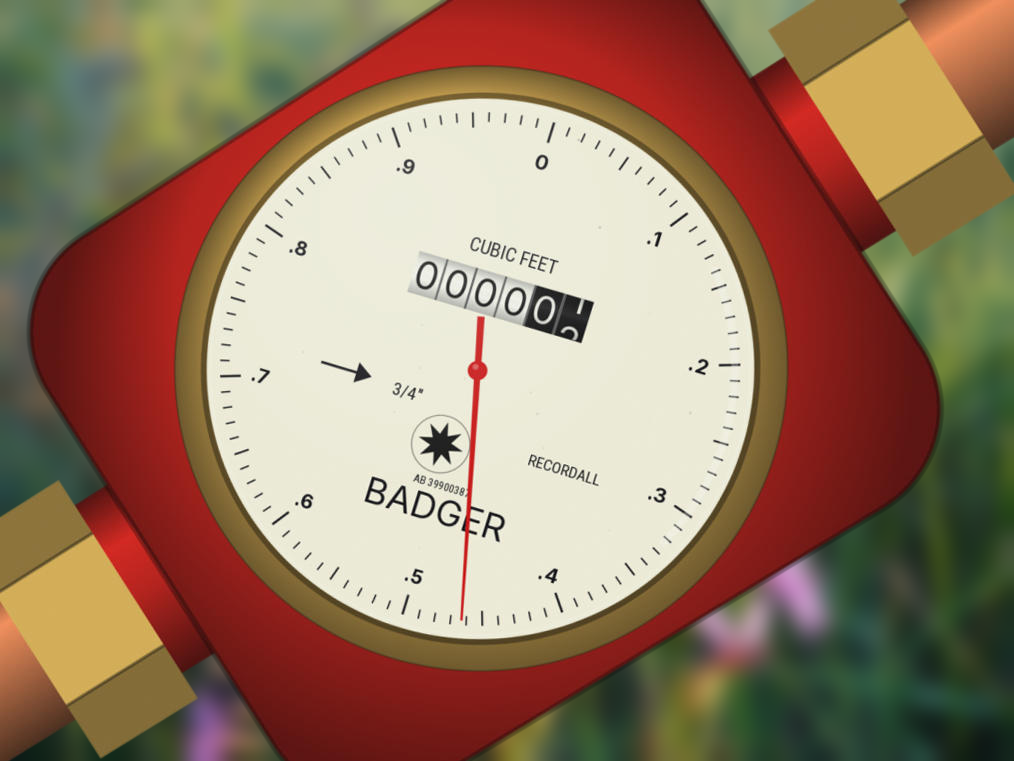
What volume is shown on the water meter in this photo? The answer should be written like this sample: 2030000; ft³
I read 1.46; ft³
